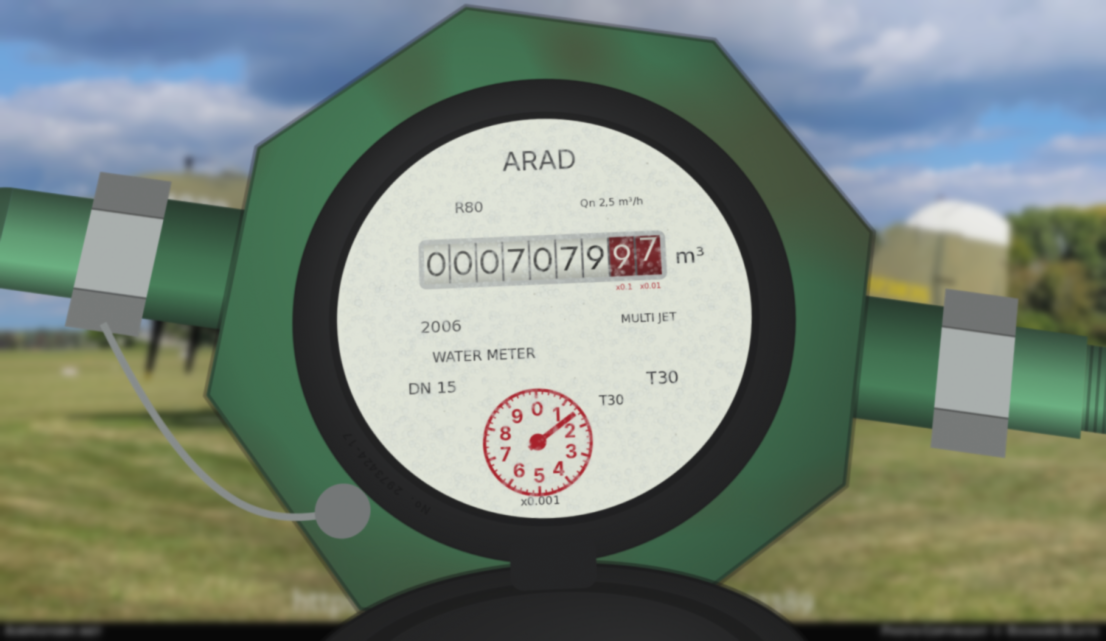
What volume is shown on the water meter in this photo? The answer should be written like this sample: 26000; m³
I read 7079.971; m³
